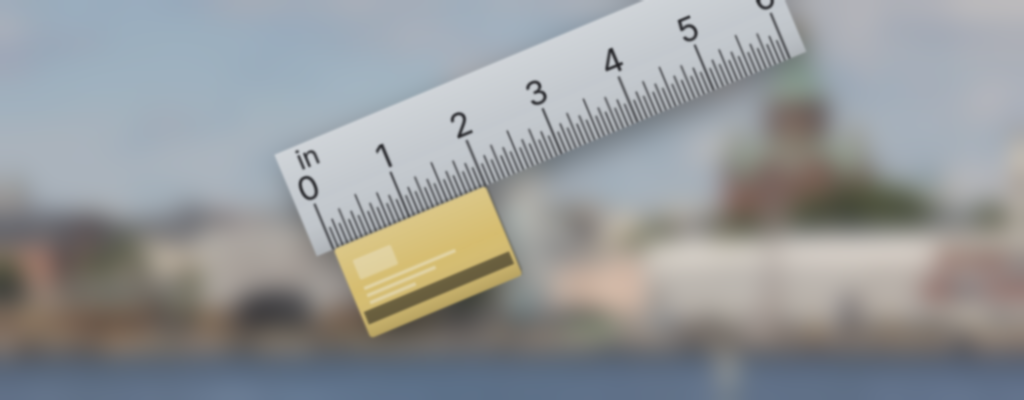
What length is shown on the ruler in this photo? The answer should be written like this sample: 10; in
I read 2; in
